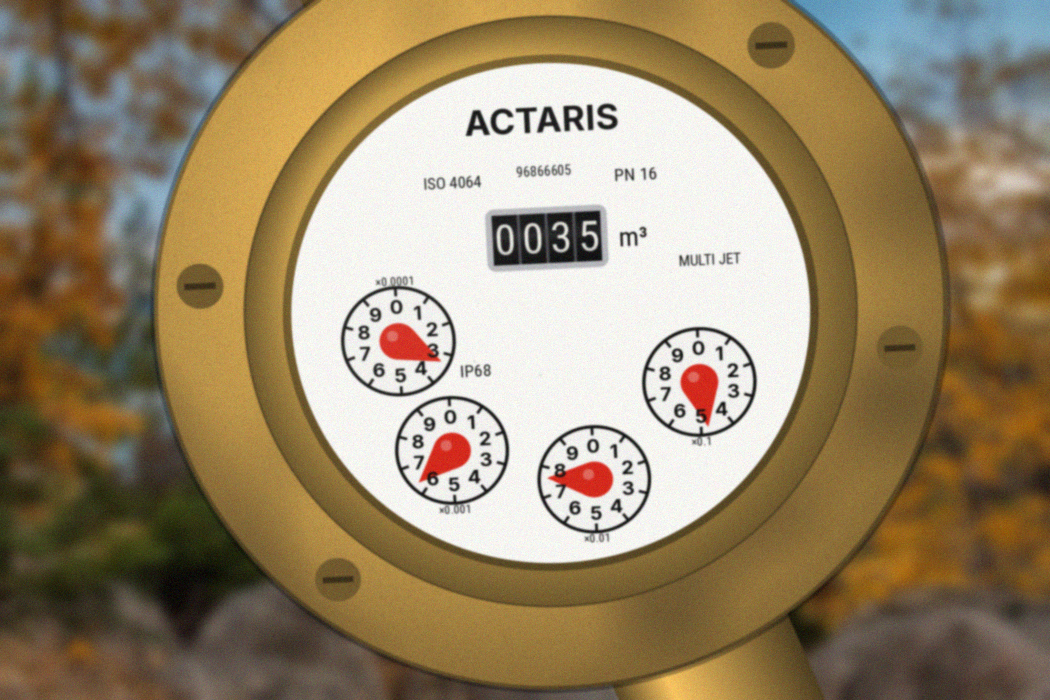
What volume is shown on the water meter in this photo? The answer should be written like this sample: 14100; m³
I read 35.4763; m³
